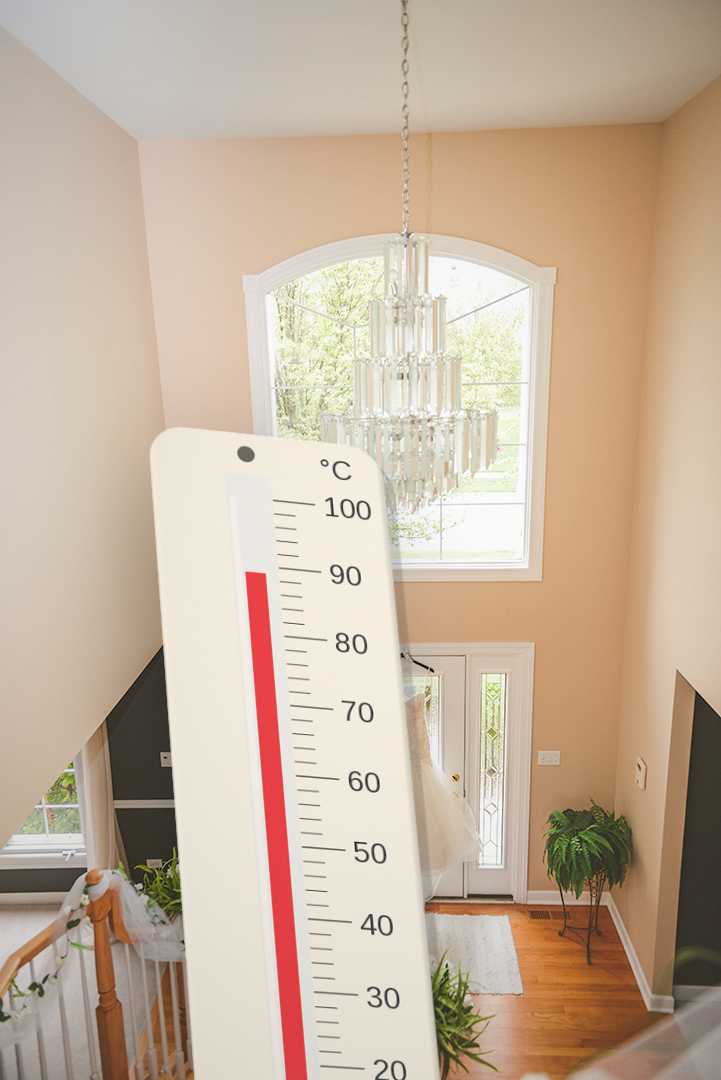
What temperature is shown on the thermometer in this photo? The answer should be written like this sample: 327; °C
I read 89; °C
